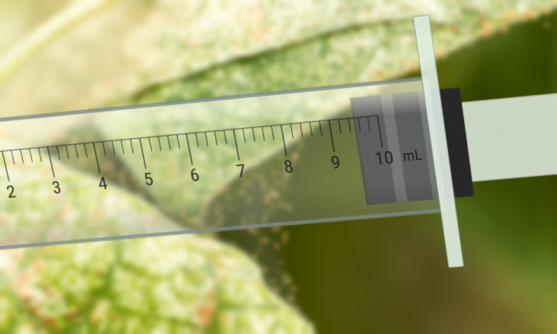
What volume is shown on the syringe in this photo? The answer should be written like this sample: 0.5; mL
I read 9.5; mL
